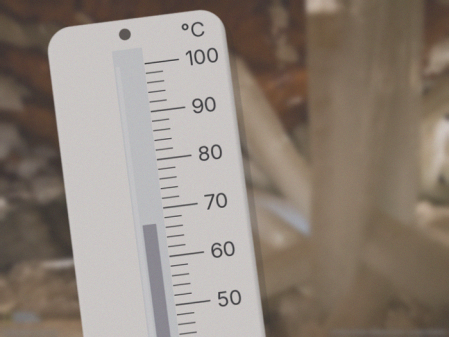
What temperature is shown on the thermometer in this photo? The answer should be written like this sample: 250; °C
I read 67; °C
